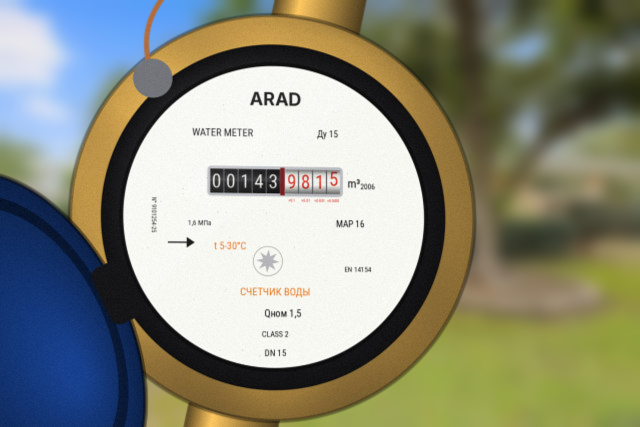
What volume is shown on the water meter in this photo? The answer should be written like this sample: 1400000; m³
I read 143.9815; m³
